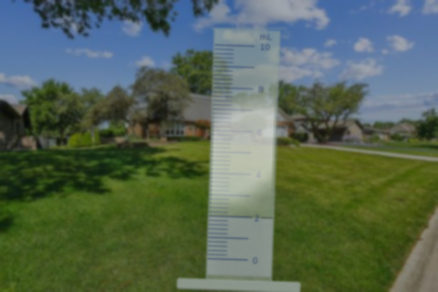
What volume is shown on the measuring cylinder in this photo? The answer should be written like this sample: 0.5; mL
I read 2; mL
